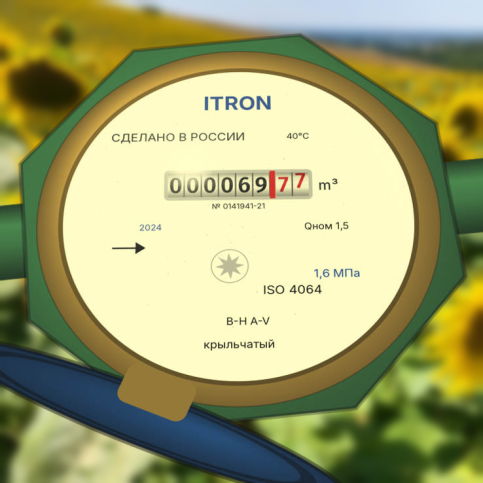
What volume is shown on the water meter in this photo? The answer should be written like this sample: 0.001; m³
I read 69.77; m³
